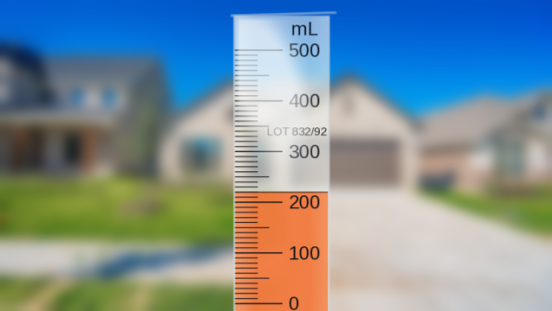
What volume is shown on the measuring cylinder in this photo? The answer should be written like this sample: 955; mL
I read 220; mL
